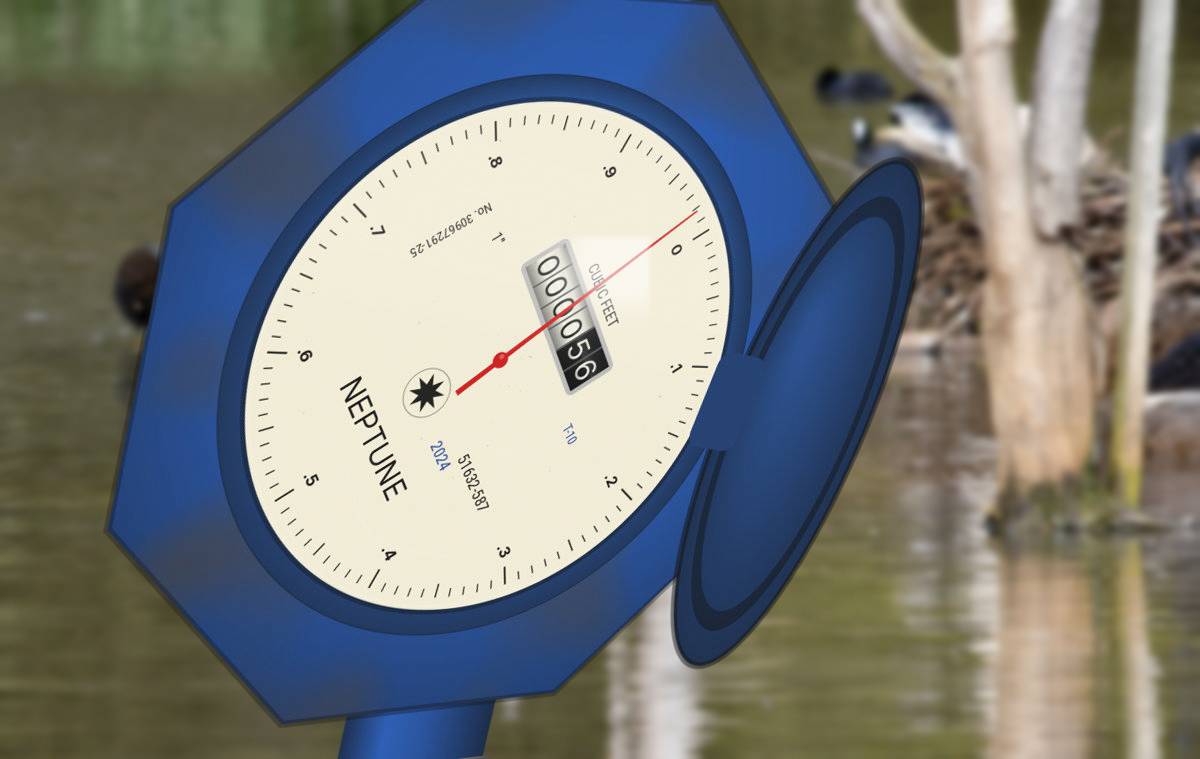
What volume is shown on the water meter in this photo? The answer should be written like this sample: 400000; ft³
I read 55.98; ft³
